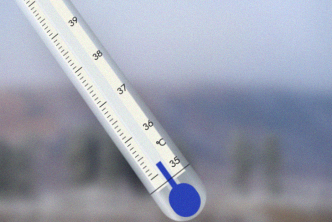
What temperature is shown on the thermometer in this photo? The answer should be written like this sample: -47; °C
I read 35.2; °C
